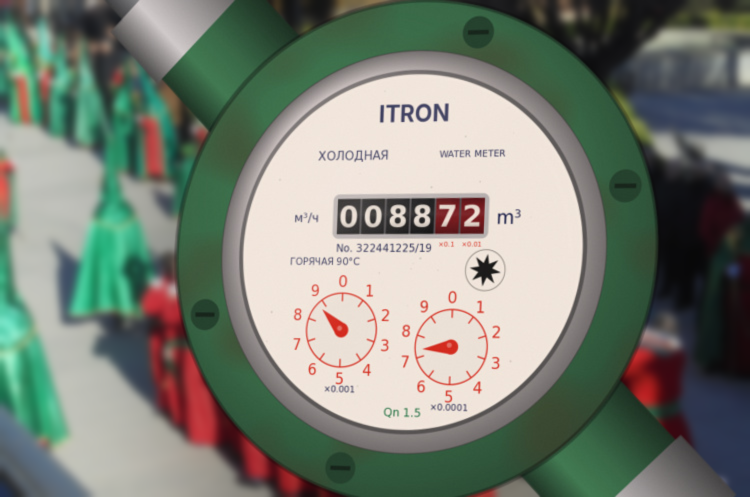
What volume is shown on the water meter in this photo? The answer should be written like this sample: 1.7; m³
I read 88.7287; m³
